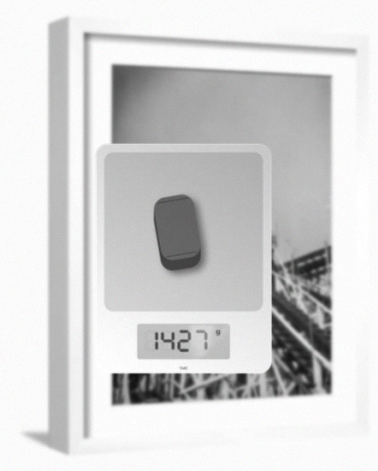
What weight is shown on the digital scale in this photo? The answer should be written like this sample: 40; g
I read 1427; g
